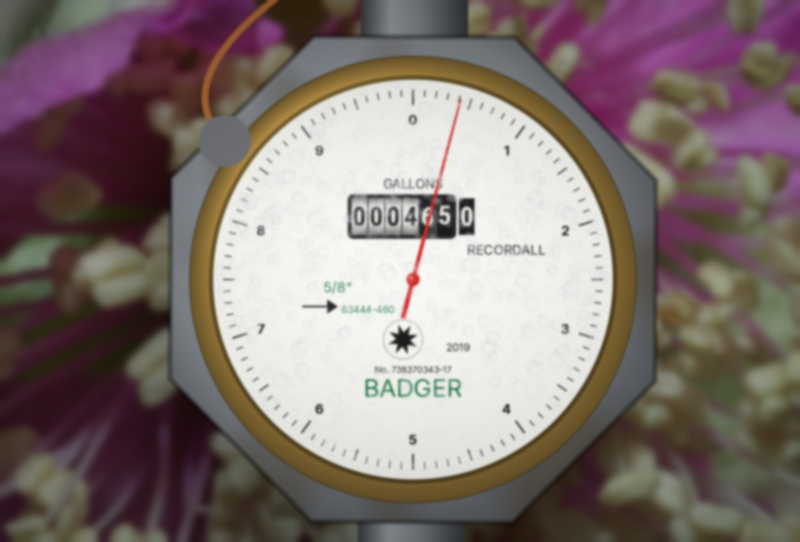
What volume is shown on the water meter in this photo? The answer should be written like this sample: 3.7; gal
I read 4650.4; gal
